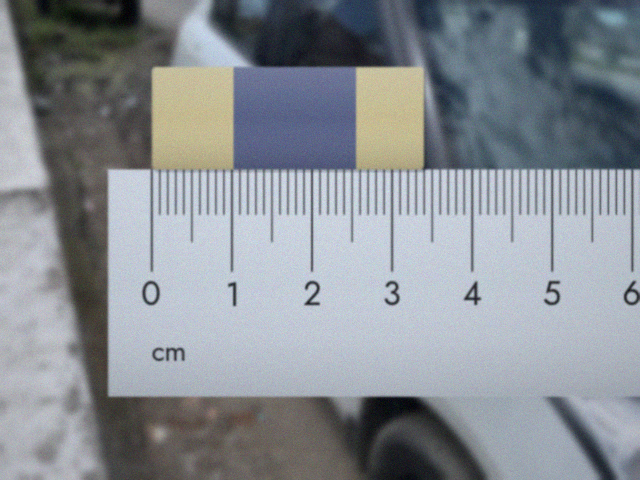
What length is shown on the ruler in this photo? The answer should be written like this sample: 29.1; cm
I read 3.4; cm
